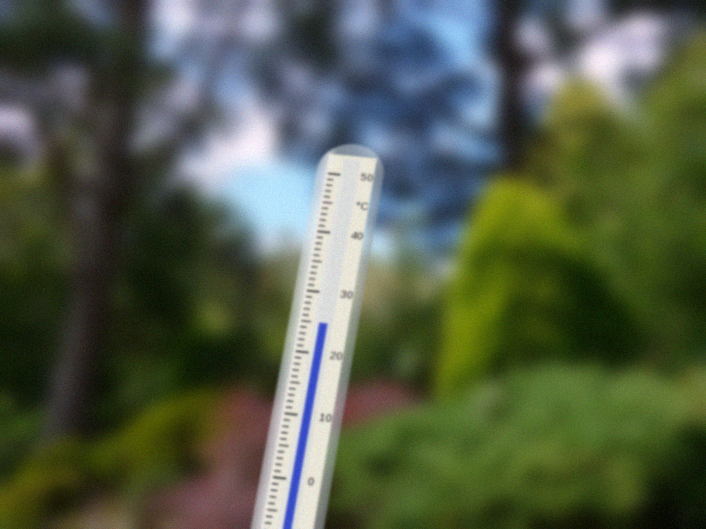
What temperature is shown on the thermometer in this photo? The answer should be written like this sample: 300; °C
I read 25; °C
